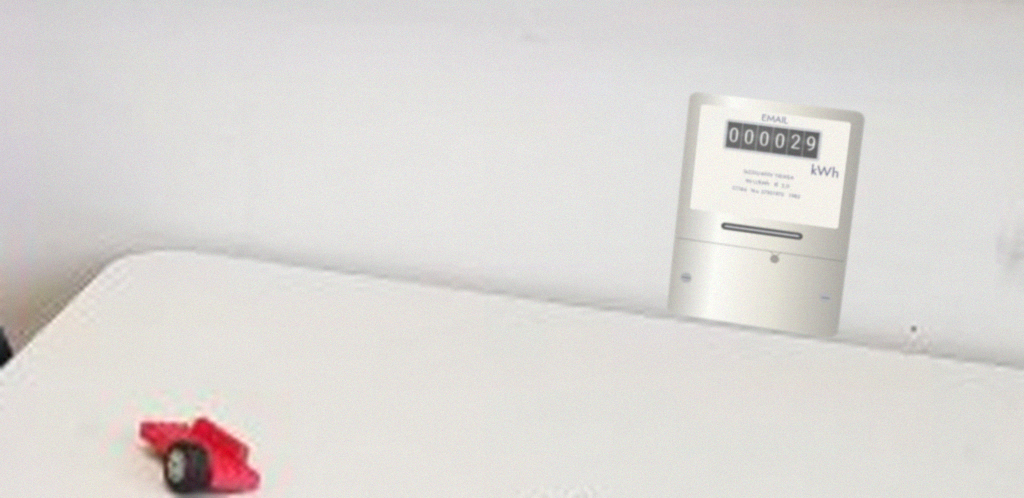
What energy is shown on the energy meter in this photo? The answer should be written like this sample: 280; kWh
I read 29; kWh
